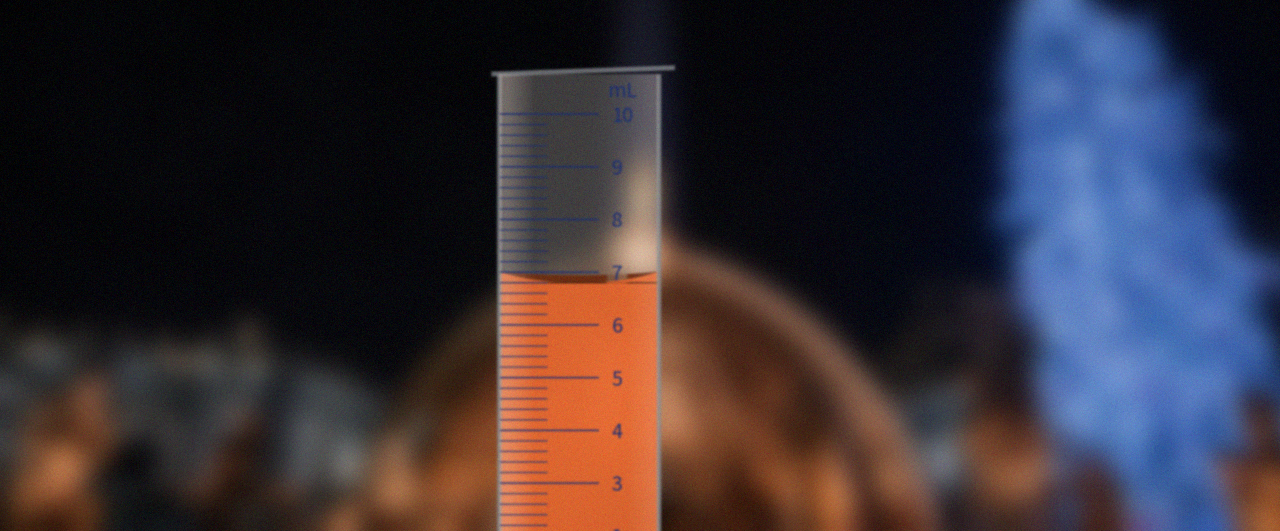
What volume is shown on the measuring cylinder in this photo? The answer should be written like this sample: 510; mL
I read 6.8; mL
